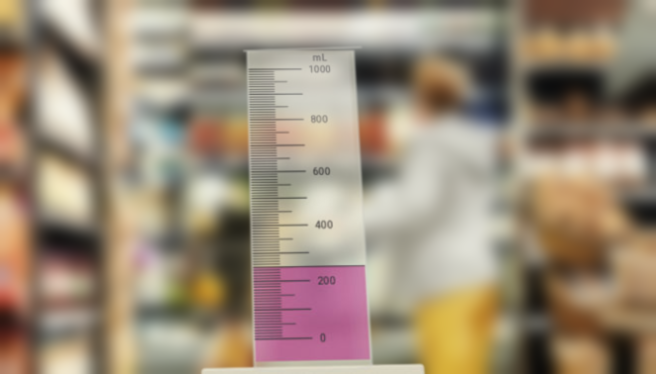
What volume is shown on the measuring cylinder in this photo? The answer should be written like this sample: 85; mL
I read 250; mL
